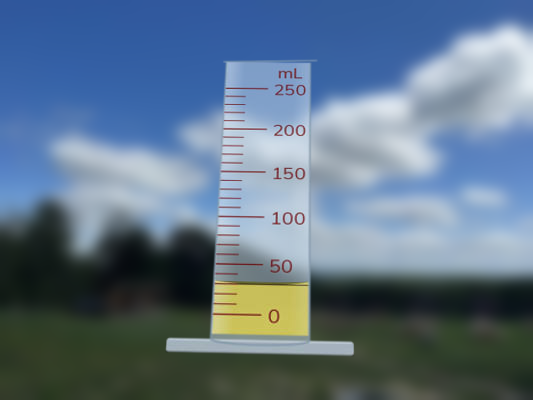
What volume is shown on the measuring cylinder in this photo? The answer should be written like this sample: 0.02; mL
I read 30; mL
